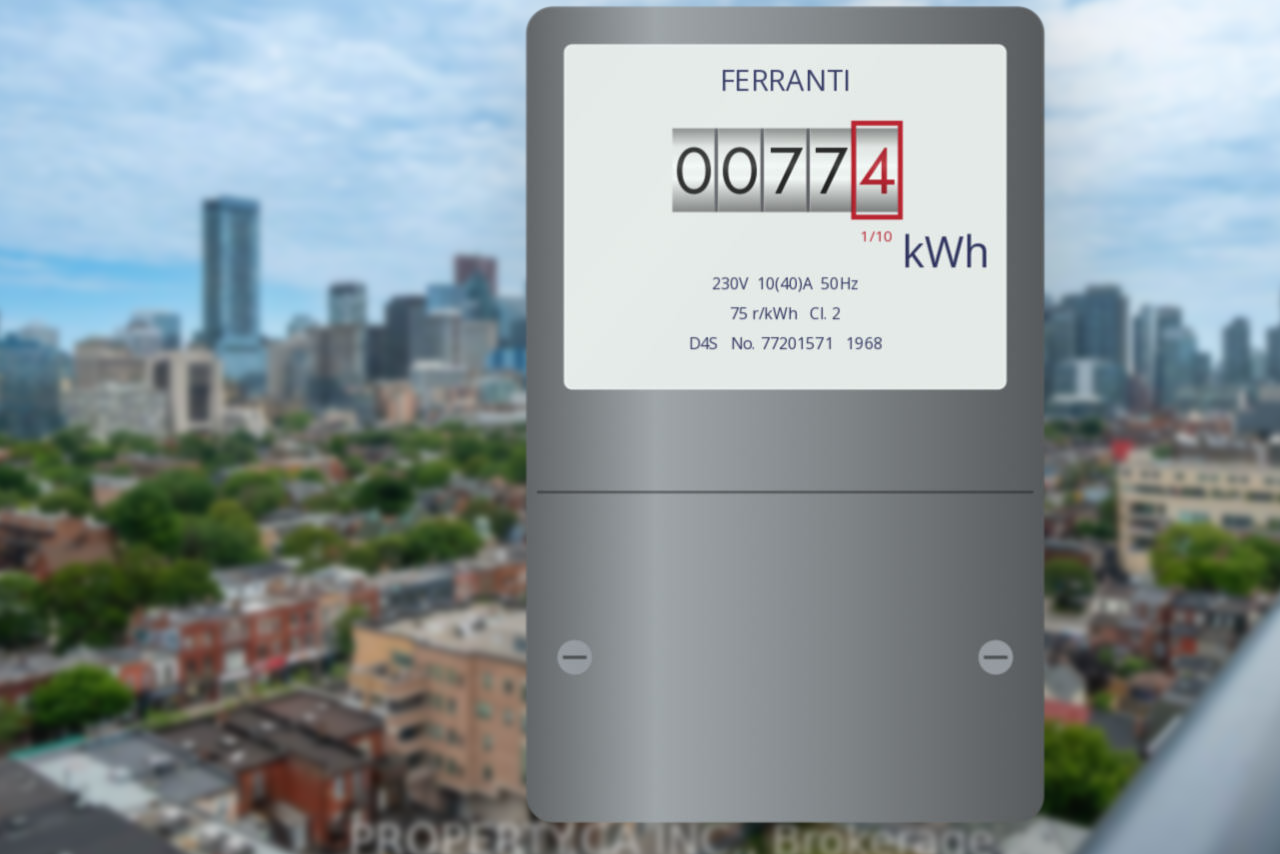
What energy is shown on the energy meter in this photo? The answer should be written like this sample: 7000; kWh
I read 77.4; kWh
